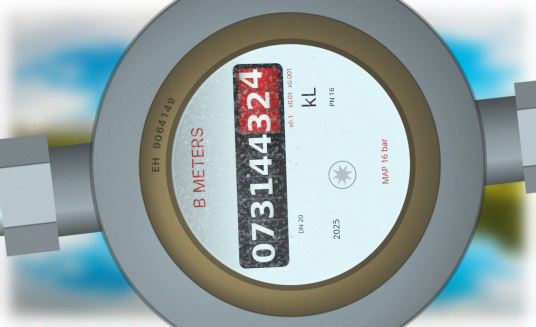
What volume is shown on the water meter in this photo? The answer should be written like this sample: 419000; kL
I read 73144.324; kL
